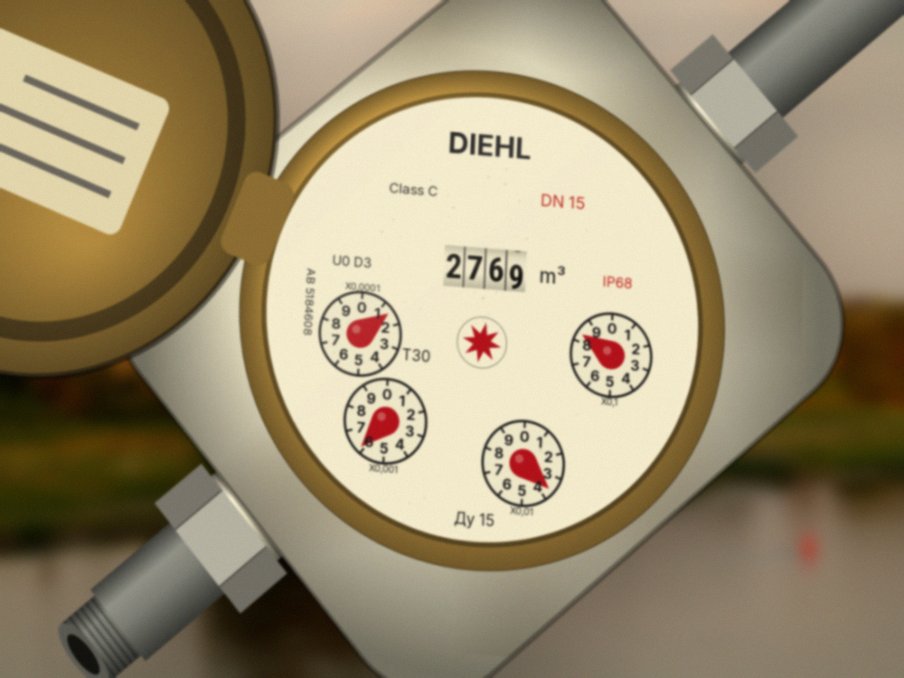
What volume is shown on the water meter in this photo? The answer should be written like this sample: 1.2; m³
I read 2768.8361; m³
